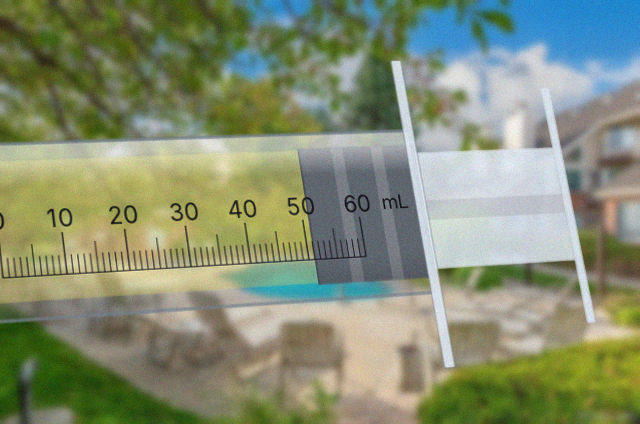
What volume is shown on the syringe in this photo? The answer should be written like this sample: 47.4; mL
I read 51; mL
